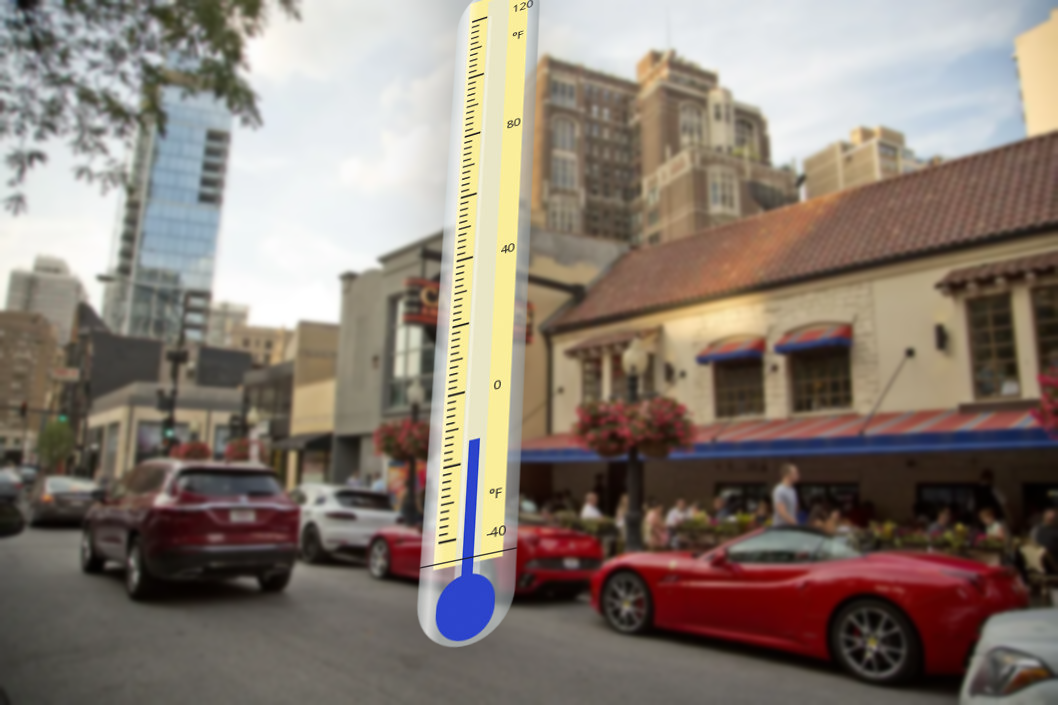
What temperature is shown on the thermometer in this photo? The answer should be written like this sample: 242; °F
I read -14; °F
